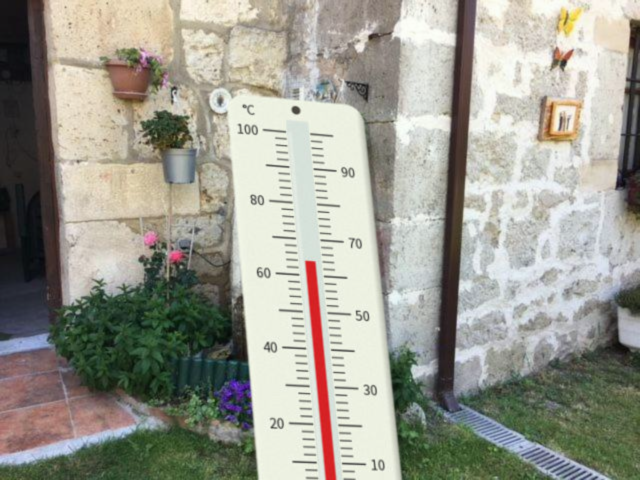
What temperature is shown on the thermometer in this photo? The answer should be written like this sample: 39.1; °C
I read 64; °C
